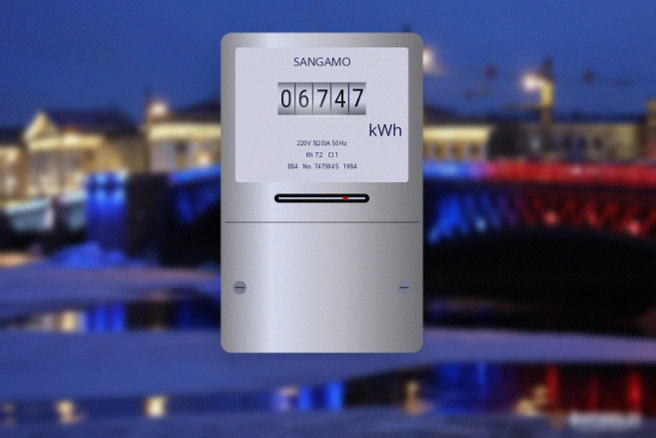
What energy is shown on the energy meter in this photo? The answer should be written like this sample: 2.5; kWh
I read 6747; kWh
